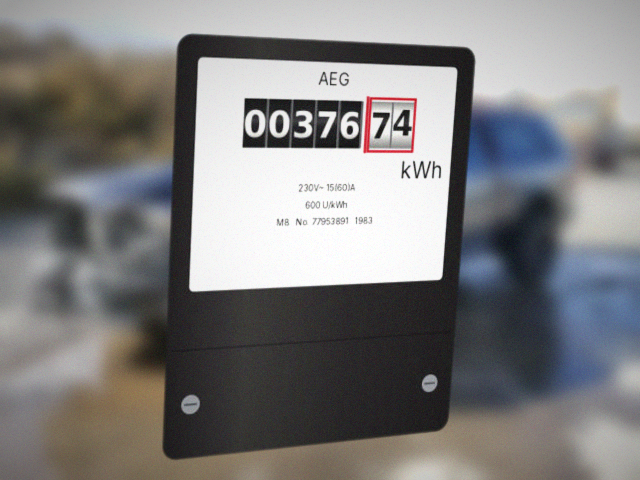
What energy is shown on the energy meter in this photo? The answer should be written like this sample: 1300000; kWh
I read 376.74; kWh
